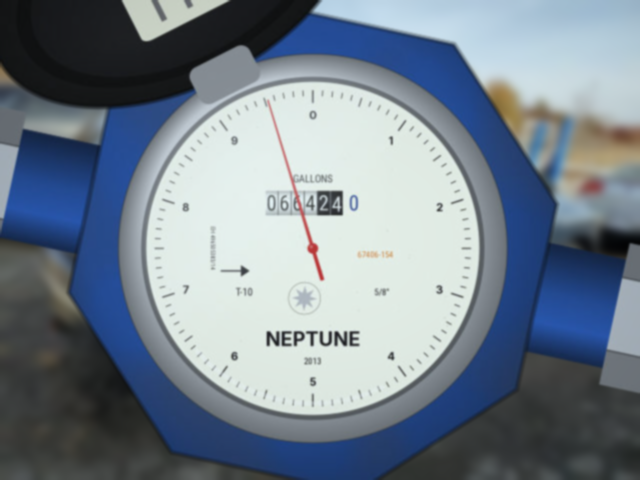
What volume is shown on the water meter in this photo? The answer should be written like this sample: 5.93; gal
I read 664239.5; gal
